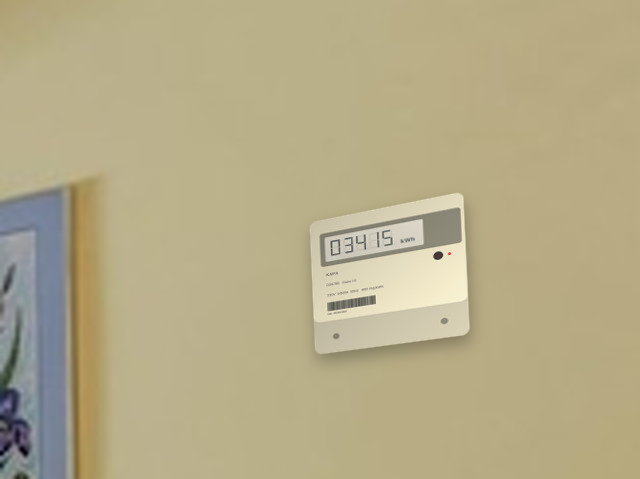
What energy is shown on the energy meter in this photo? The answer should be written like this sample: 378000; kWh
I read 3415; kWh
